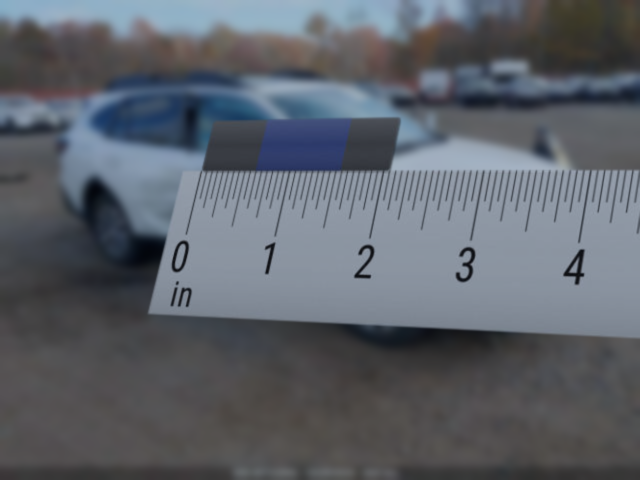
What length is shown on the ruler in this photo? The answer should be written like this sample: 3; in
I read 2.0625; in
